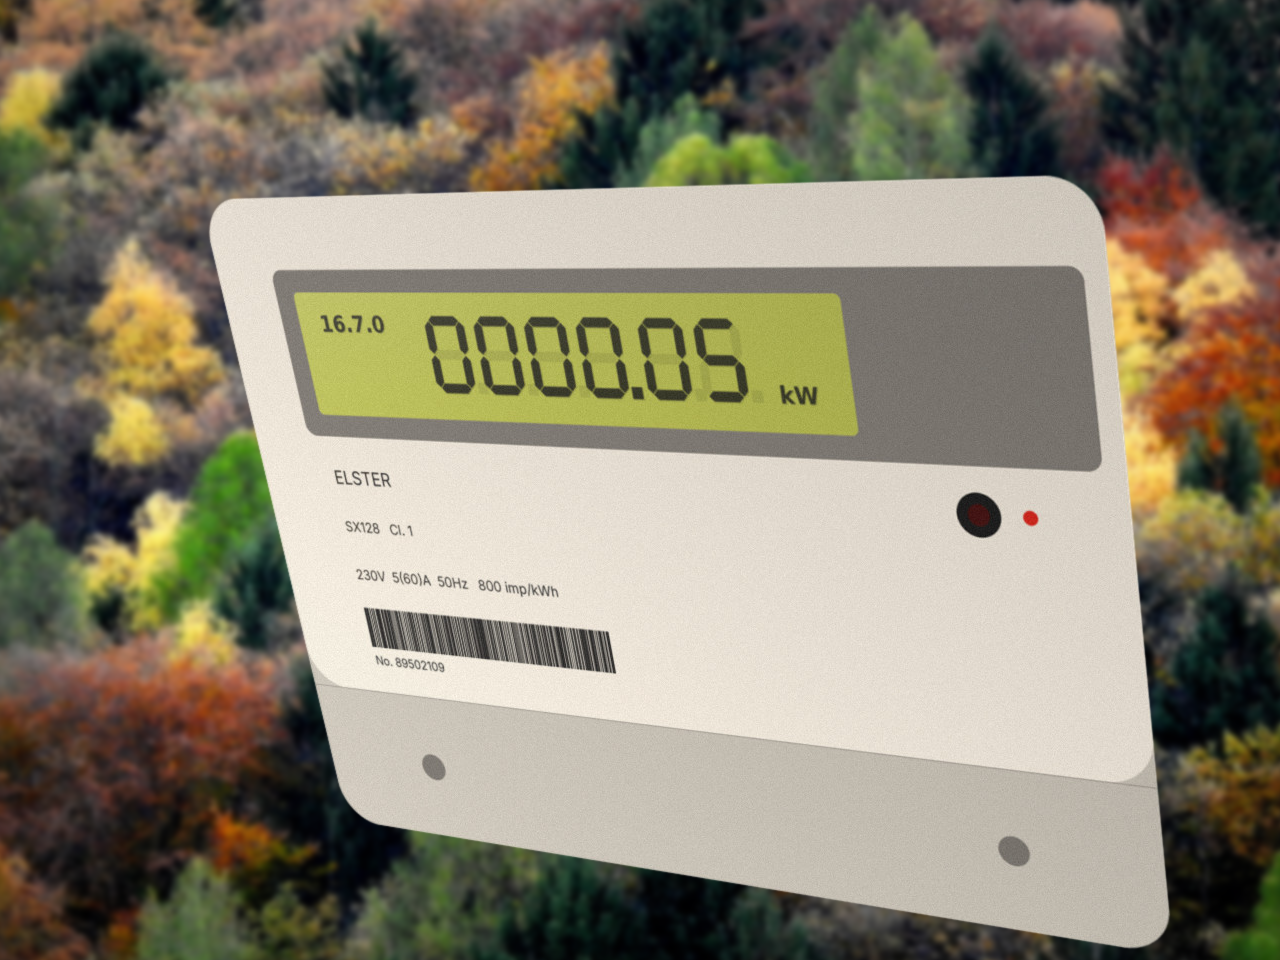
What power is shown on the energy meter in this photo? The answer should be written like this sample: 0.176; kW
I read 0.05; kW
